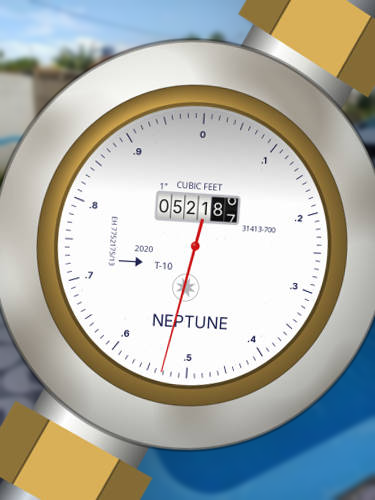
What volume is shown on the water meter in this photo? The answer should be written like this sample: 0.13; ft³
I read 52186.53; ft³
